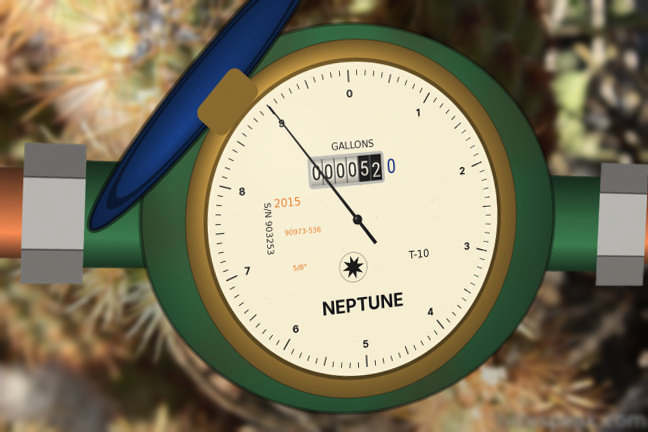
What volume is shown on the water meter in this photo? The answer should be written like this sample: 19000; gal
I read 519.0; gal
